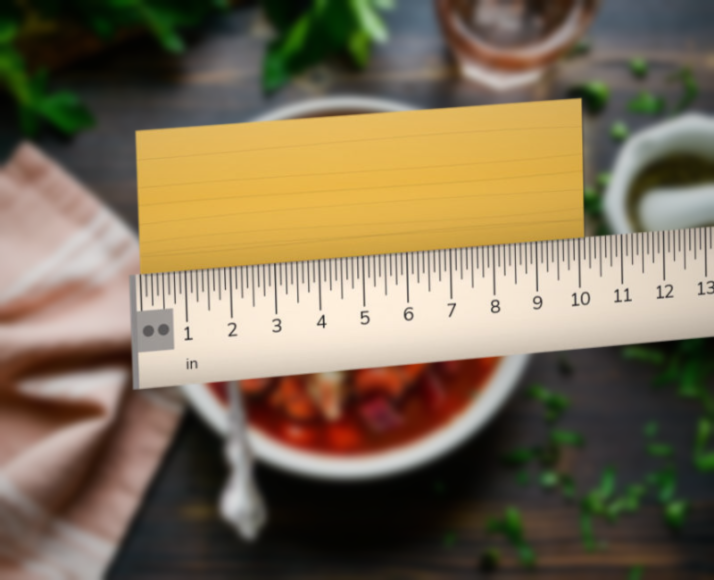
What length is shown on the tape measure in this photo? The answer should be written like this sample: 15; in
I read 10.125; in
